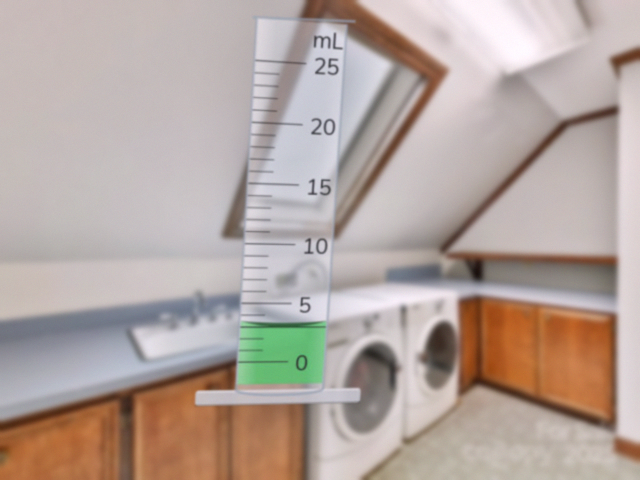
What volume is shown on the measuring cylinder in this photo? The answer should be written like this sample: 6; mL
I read 3; mL
